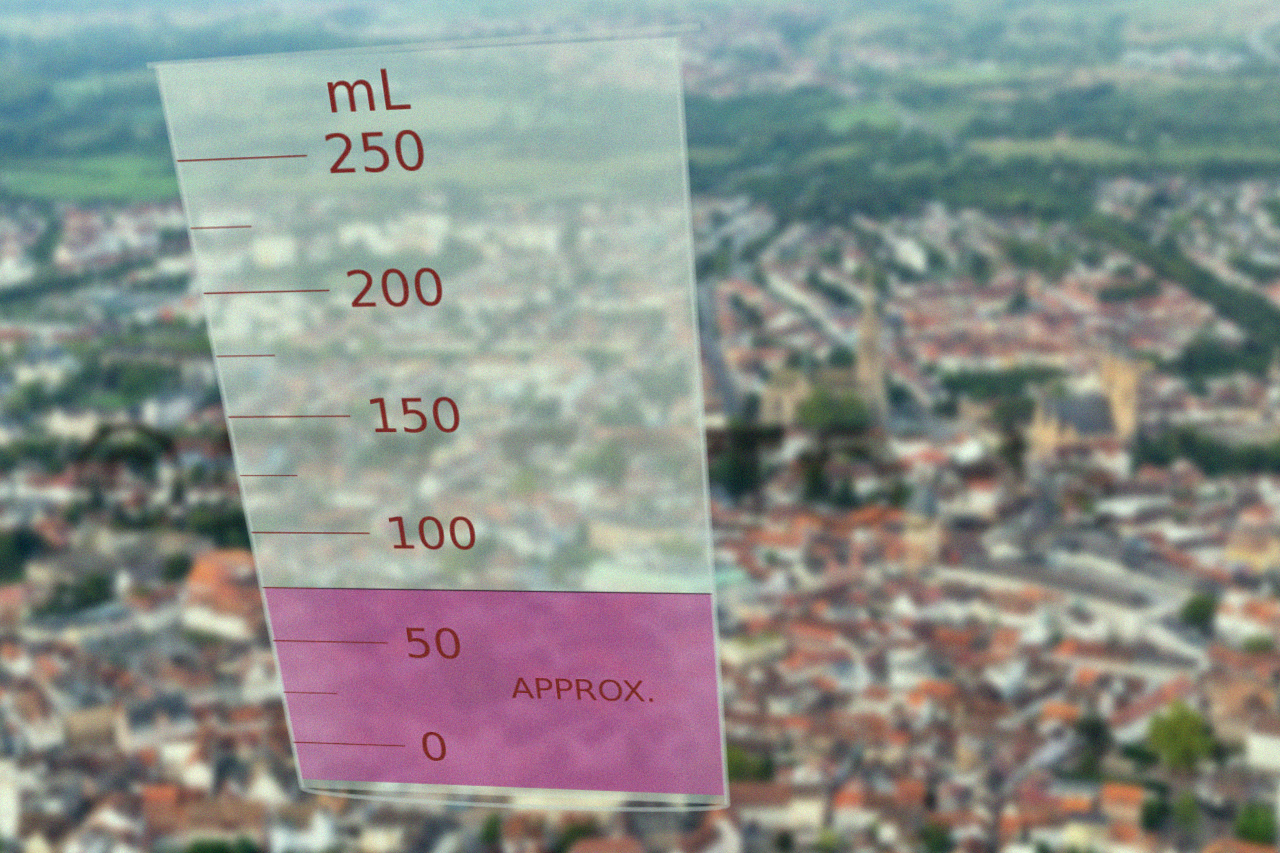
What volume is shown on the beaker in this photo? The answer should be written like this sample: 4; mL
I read 75; mL
